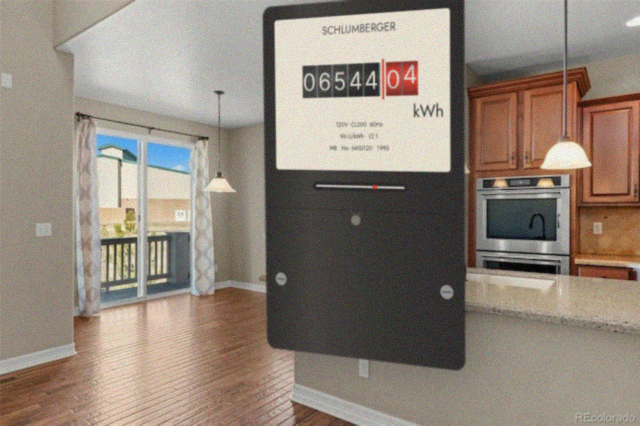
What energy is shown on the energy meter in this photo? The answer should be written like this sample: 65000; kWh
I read 6544.04; kWh
